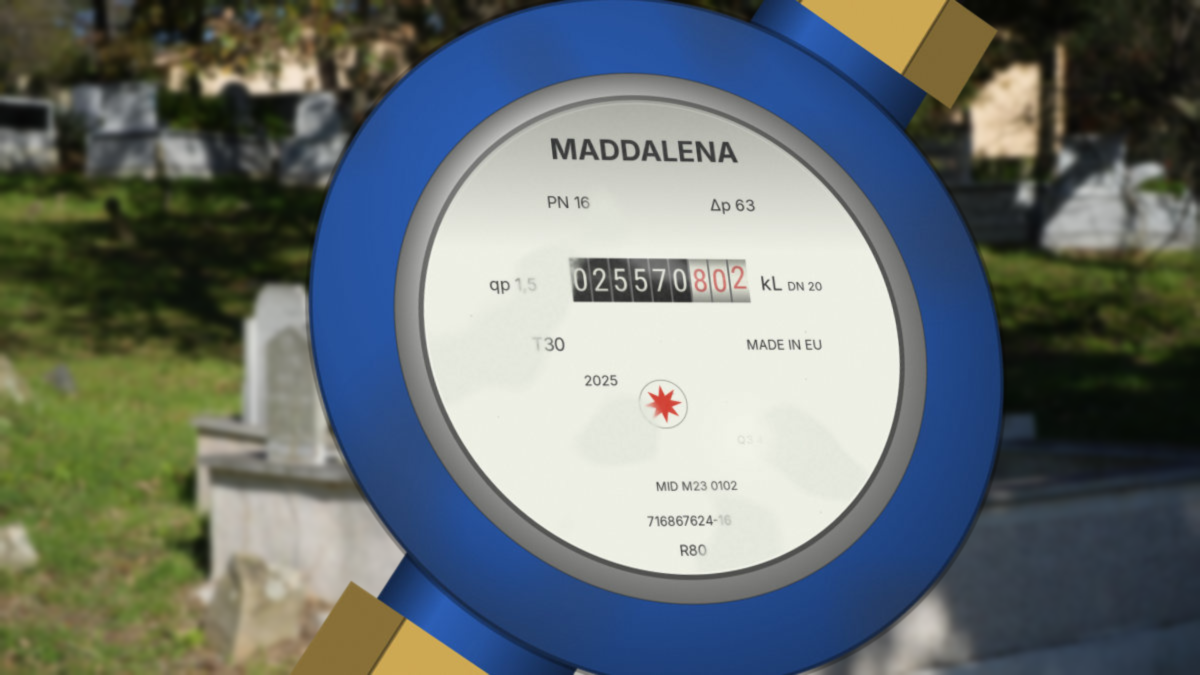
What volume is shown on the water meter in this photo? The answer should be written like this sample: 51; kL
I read 25570.802; kL
